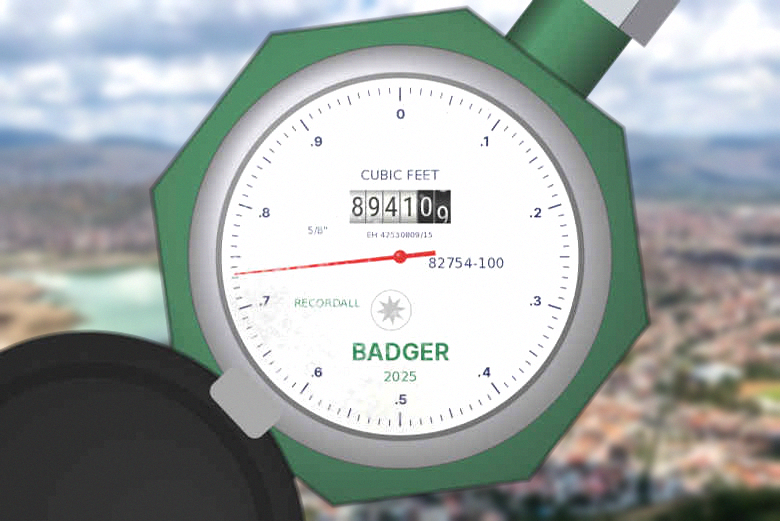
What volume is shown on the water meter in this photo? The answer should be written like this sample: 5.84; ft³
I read 894108.73; ft³
